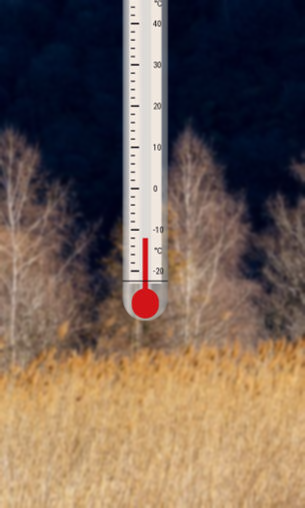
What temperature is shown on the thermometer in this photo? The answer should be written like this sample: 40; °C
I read -12; °C
